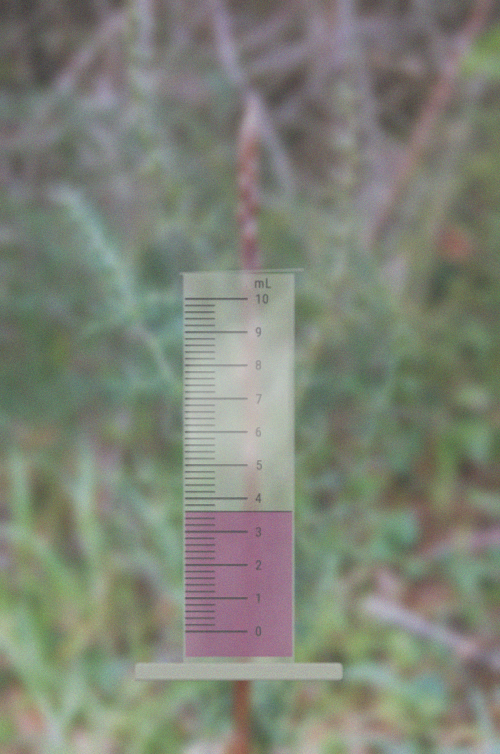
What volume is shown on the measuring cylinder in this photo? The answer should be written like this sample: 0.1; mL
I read 3.6; mL
